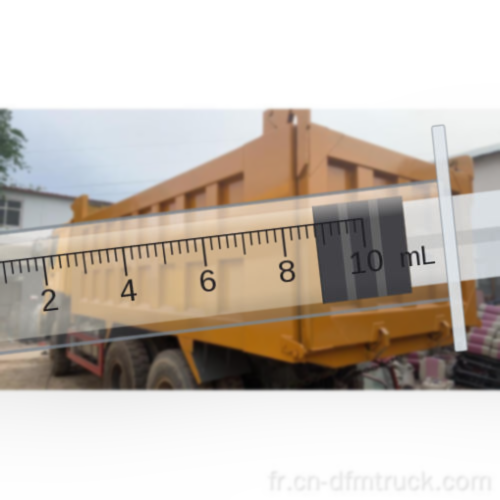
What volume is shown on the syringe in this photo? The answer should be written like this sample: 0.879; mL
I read 8.8; mL
